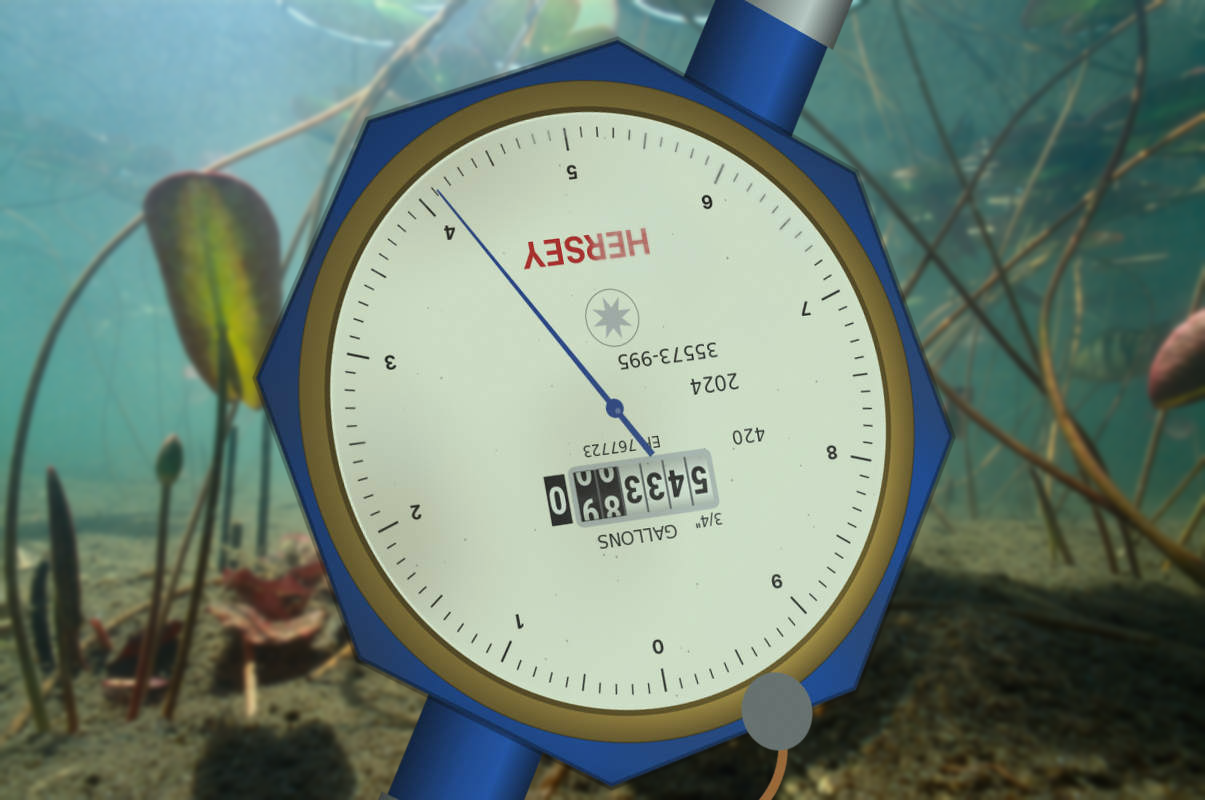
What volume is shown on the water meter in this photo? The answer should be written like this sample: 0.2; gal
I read 5433894.1; gal
